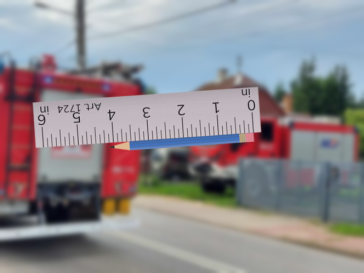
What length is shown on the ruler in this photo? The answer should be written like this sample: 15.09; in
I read 4.125; in
